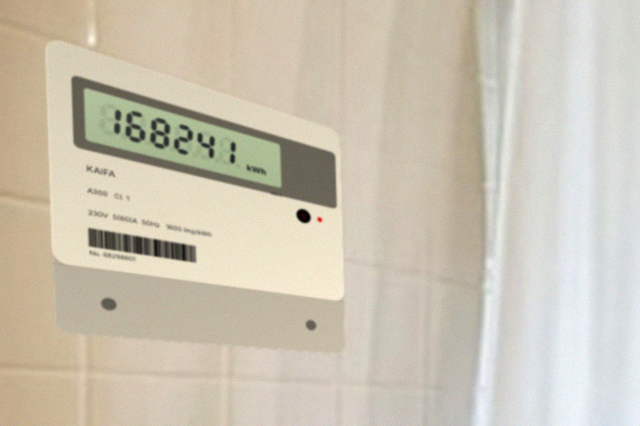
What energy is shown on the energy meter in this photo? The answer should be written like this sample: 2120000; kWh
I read 168241; kWh
